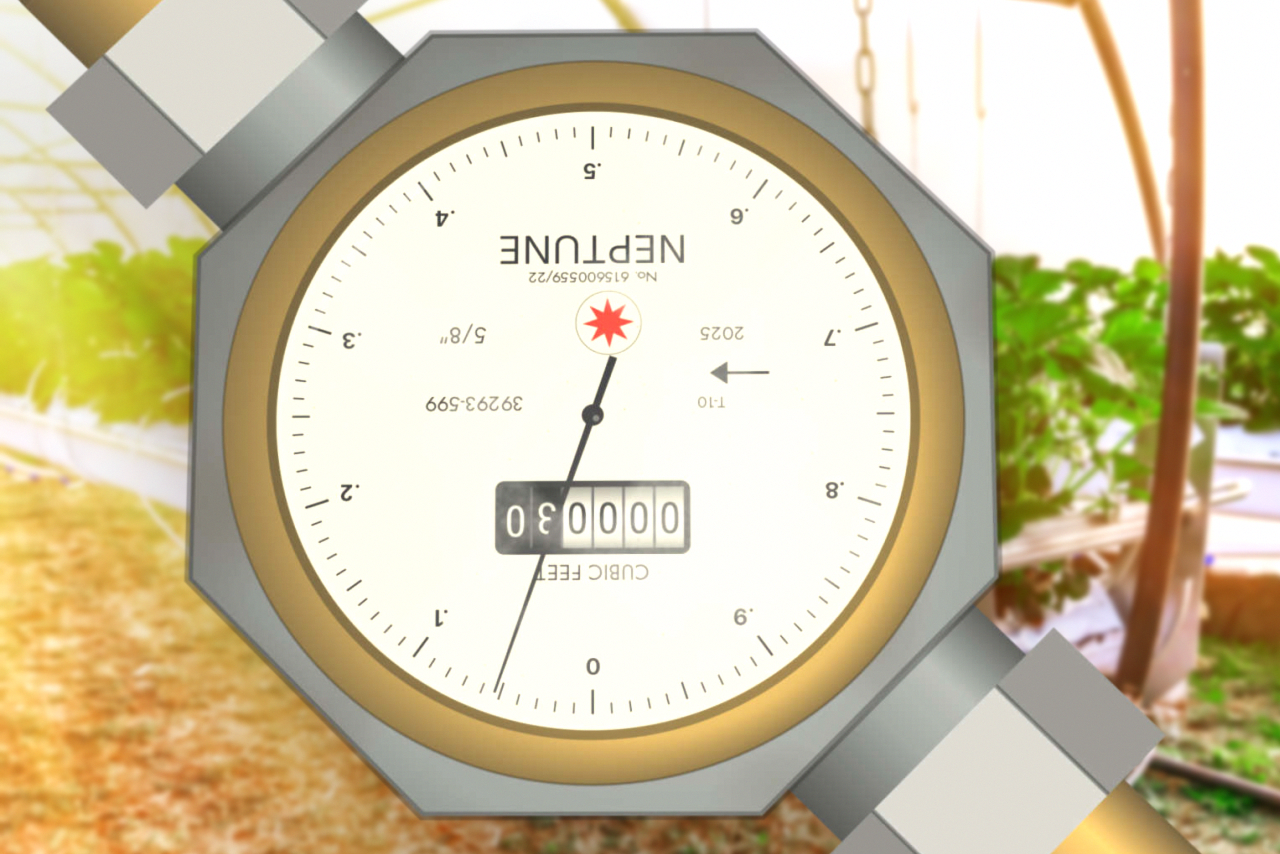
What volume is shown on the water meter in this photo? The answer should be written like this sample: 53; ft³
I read 30.05; ft³
